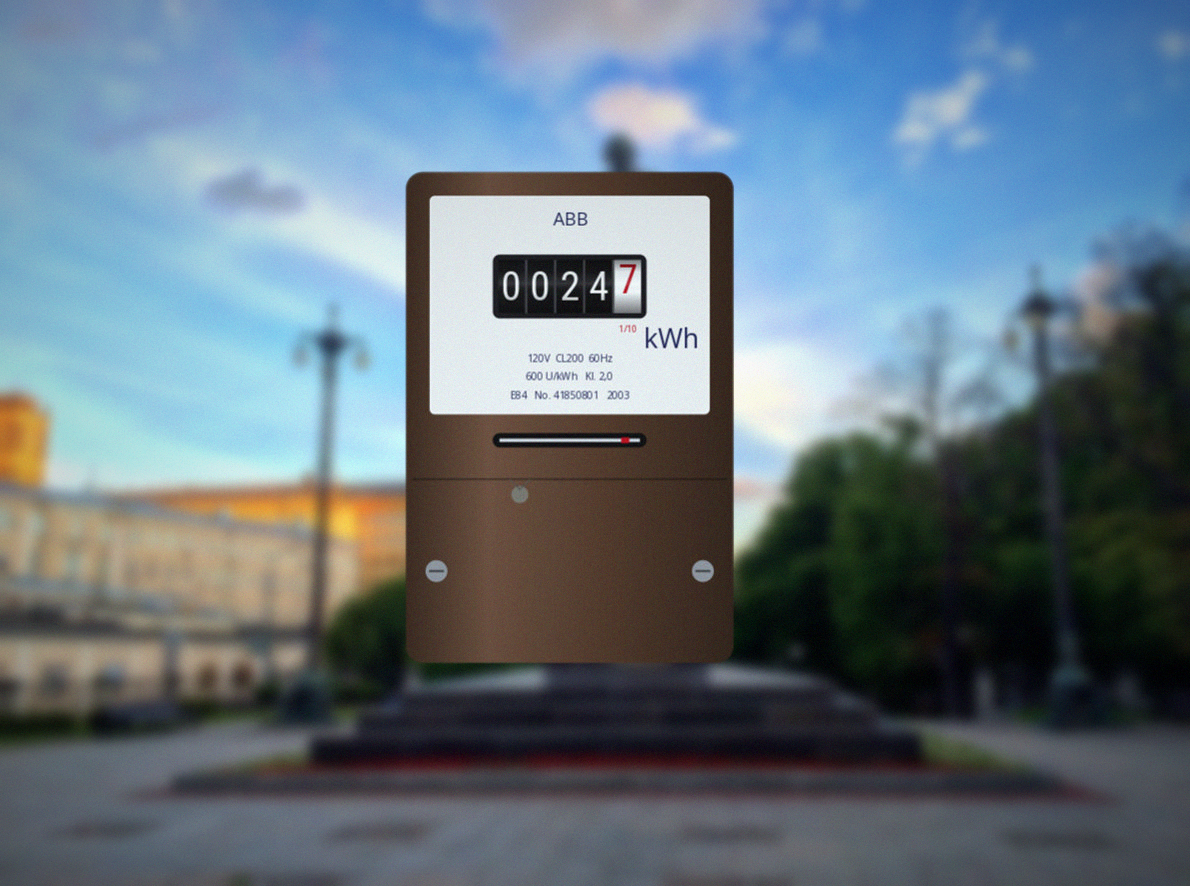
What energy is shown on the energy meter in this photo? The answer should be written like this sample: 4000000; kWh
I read 24.7; kWh
